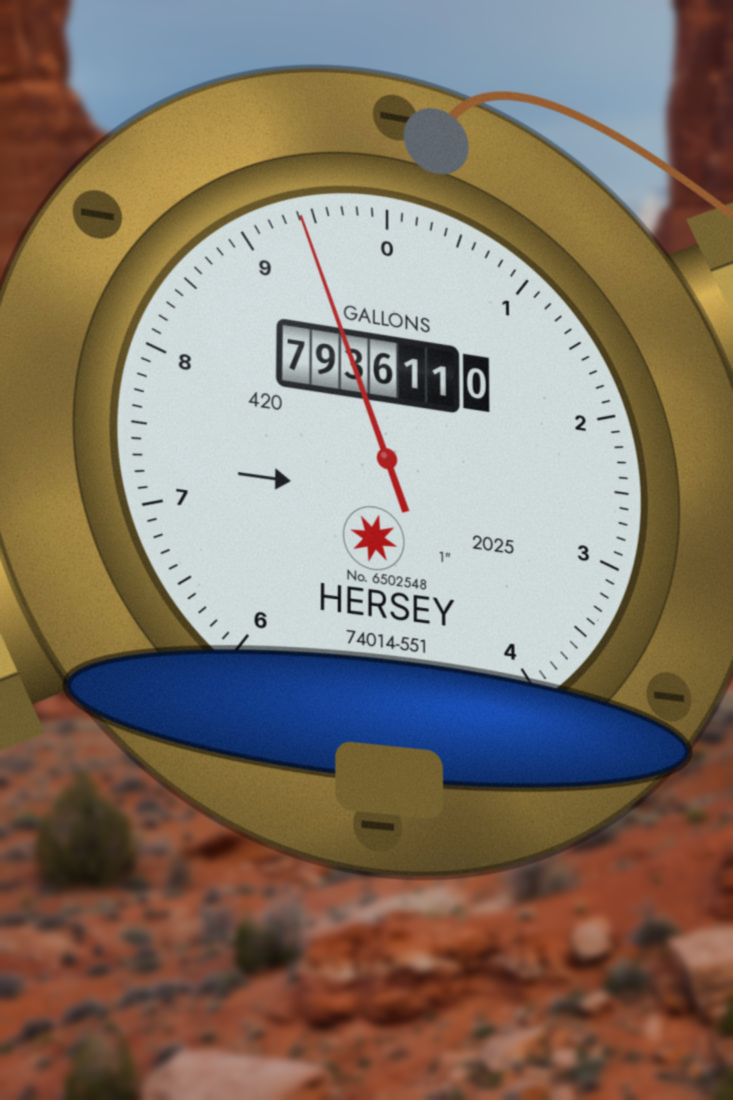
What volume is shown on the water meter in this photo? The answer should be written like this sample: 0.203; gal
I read 7936109.4; gal
